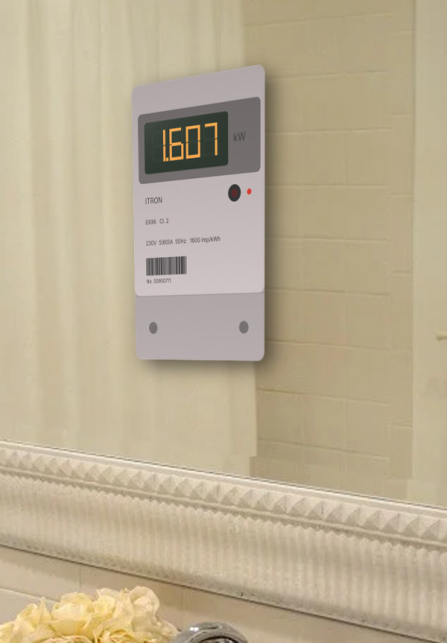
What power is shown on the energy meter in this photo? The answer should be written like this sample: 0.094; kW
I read 1.607; kW
